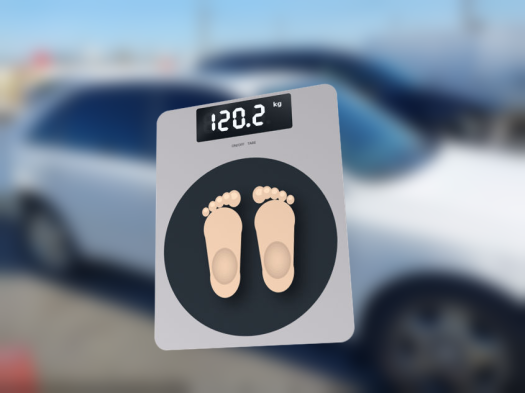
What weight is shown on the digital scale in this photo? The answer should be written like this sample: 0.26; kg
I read 120.2; kg
